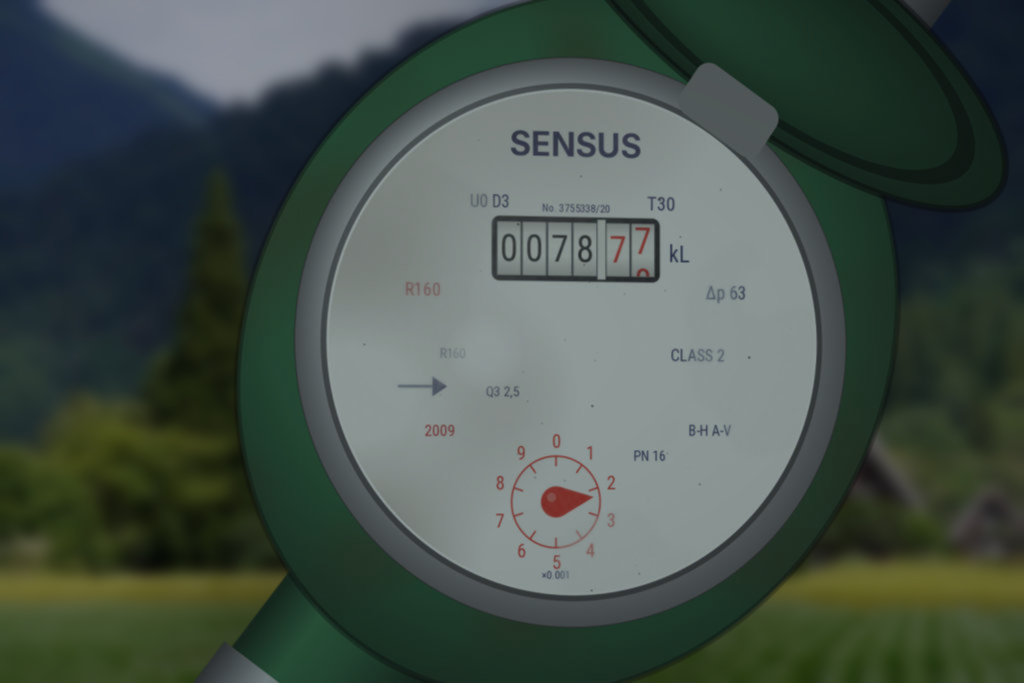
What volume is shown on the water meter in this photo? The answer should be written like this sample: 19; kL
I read 78.772; kL
